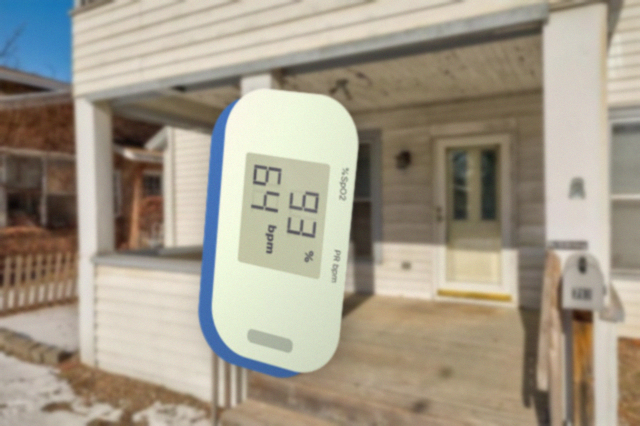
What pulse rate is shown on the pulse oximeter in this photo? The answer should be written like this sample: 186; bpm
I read 64; bpm
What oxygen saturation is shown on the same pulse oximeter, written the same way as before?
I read 93; %
